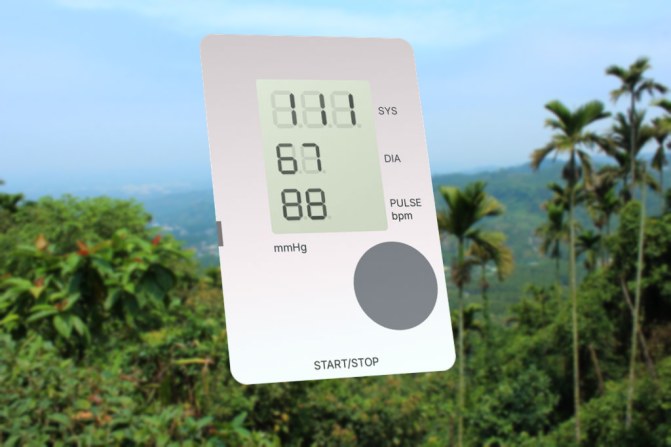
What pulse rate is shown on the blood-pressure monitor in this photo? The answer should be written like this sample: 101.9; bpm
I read 88; bpm
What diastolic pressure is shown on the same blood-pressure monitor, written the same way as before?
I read 67; mmHg
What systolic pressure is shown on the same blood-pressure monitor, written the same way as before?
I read 111; mmHg
